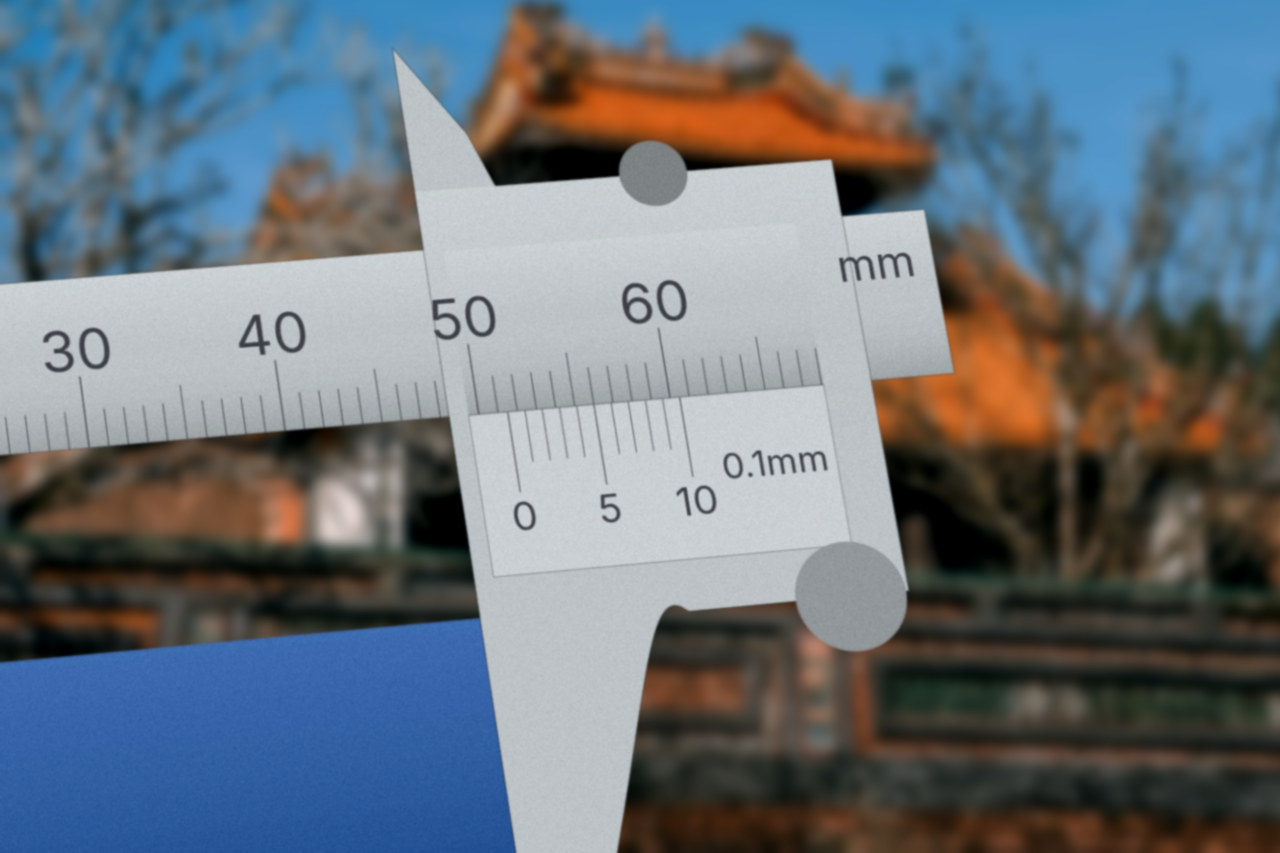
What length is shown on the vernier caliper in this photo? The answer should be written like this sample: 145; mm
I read 51.5; mm
